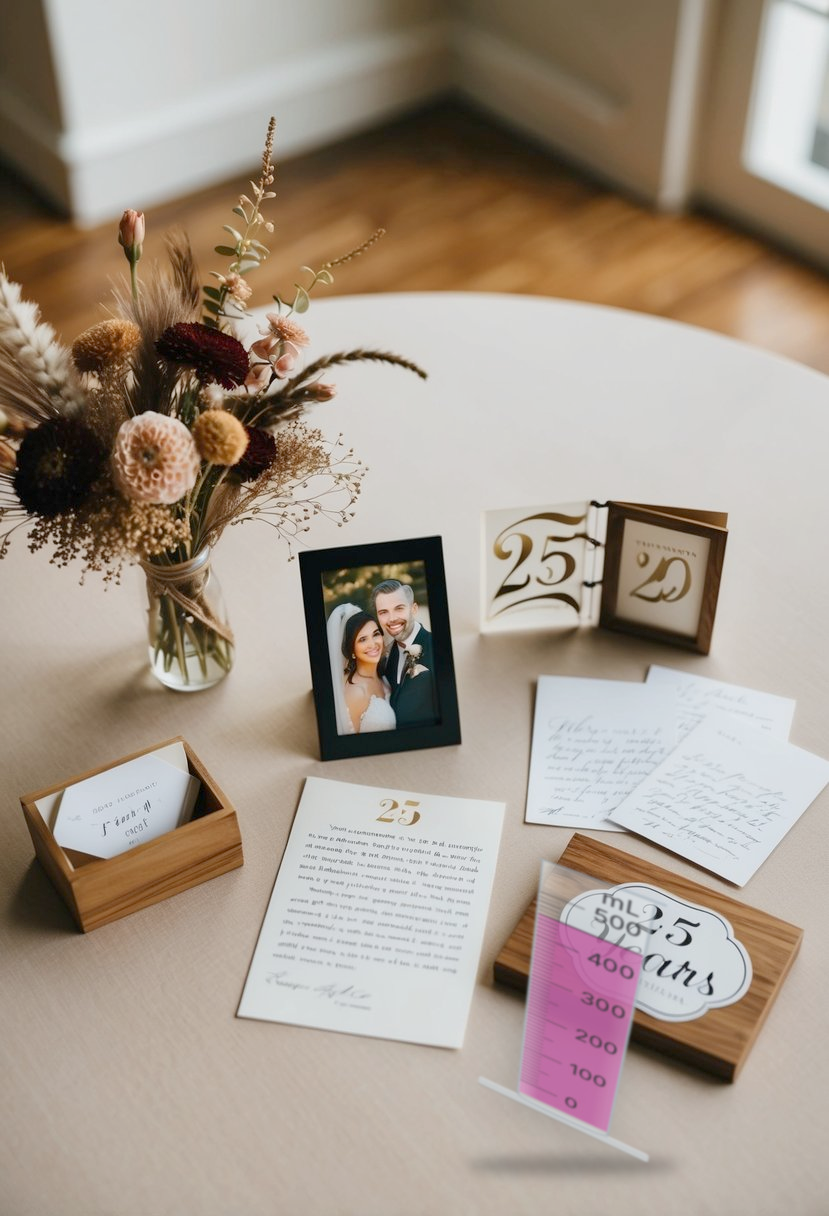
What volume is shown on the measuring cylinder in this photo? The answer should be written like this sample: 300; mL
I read 450; mL
